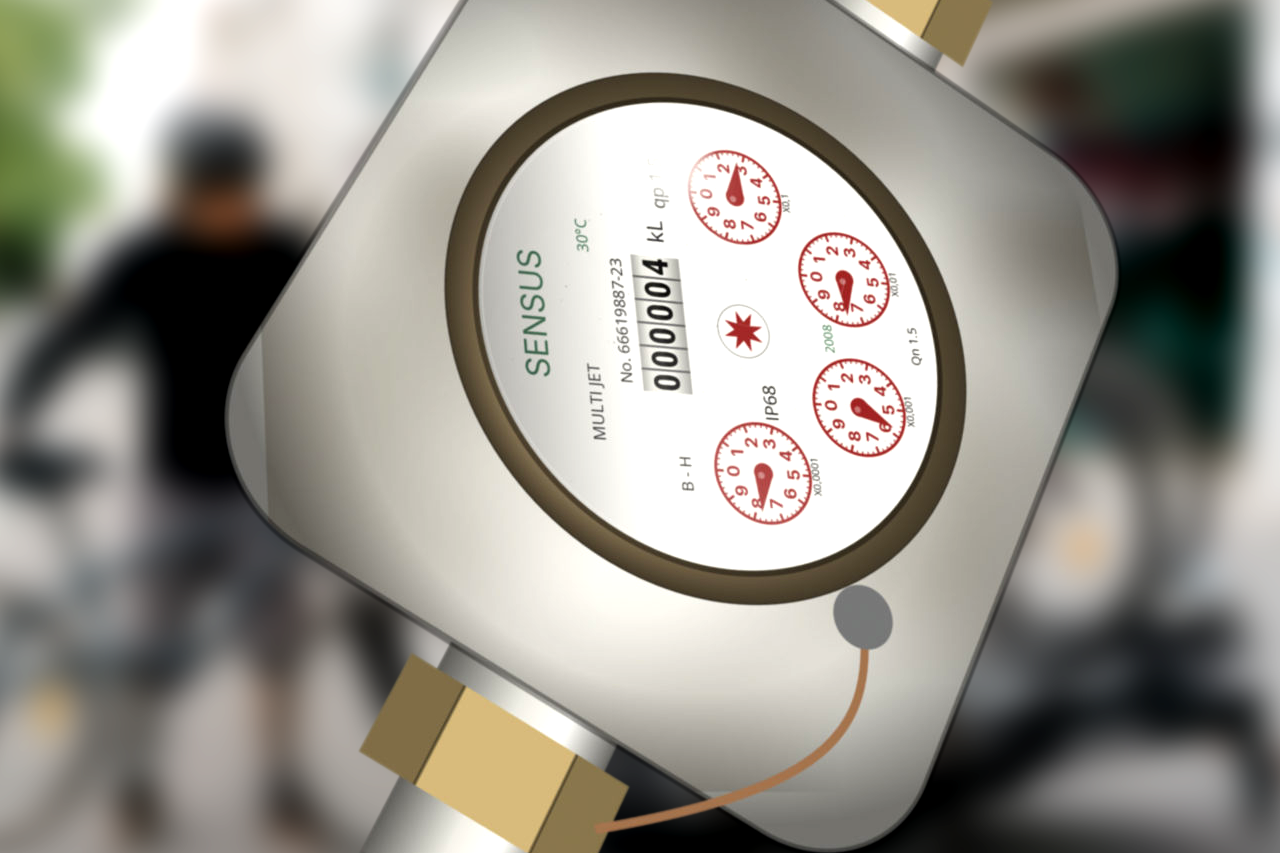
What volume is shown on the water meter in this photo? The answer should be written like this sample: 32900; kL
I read 4.2757; kL
